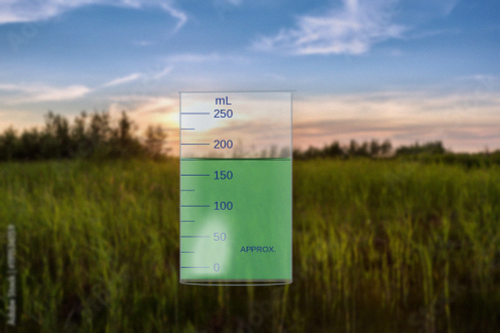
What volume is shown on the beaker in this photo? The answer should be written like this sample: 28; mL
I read 175; mL
